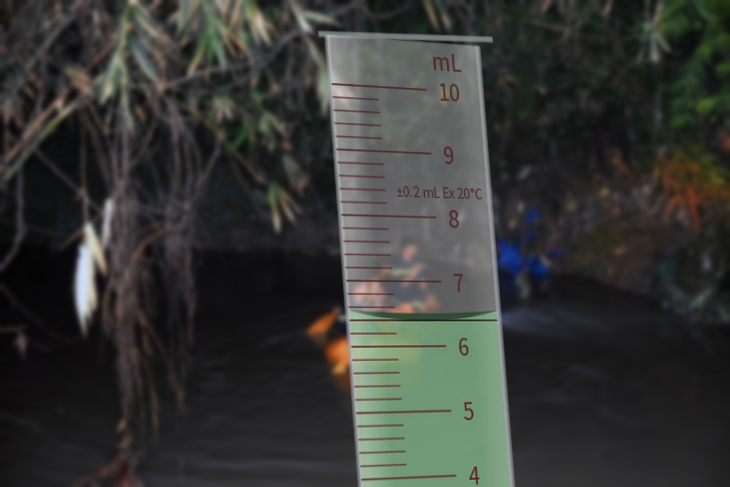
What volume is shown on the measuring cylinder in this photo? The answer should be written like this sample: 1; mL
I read 6.4; mL
